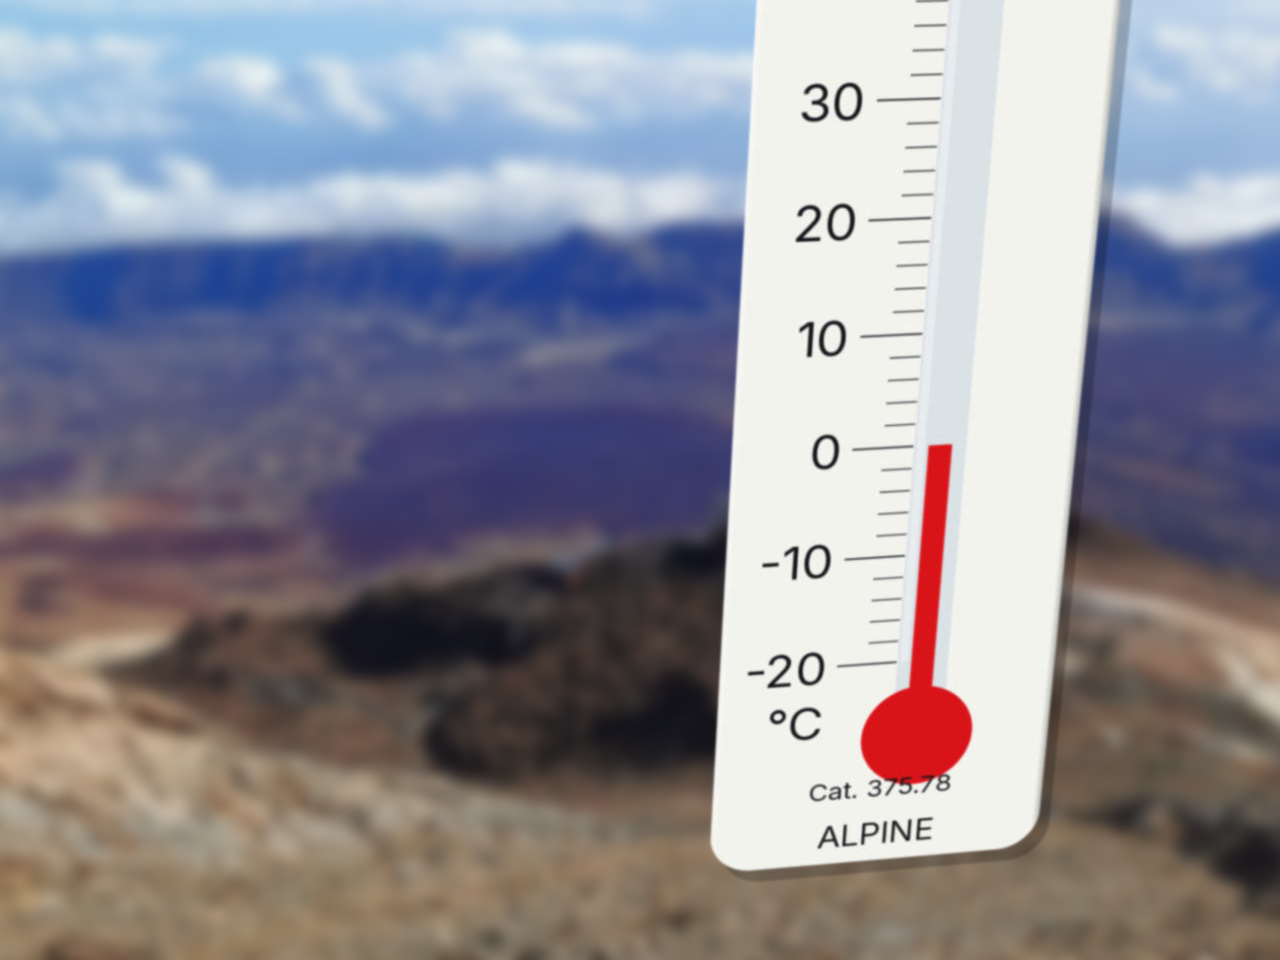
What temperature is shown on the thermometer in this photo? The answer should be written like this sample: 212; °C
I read 0; °C
